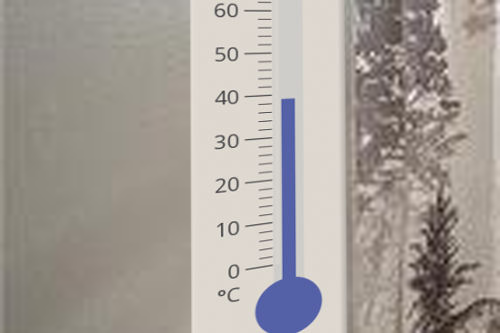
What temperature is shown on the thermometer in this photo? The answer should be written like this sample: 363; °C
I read 39; °C
